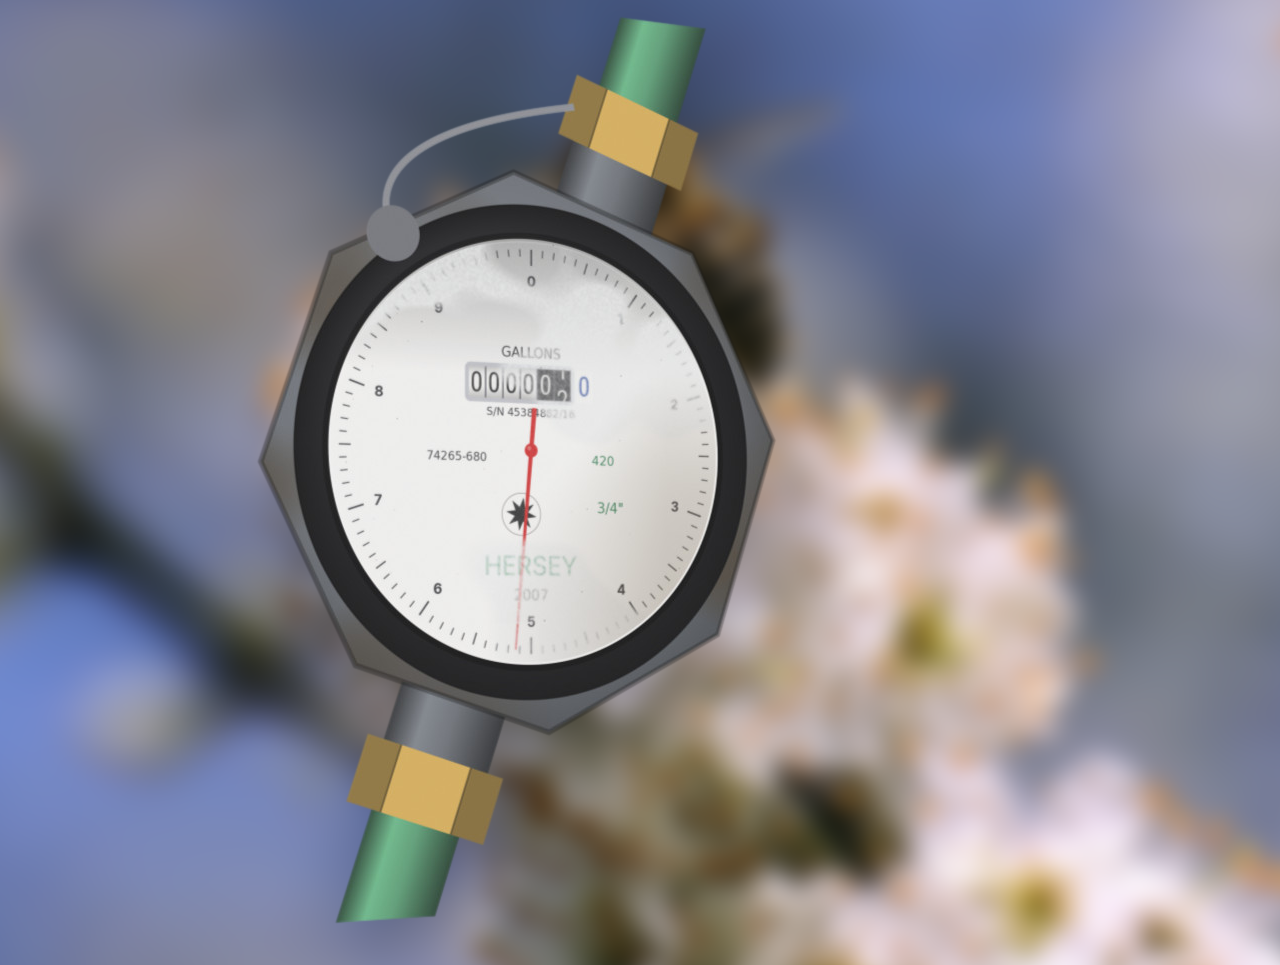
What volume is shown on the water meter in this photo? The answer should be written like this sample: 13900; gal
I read 15.1; gal
